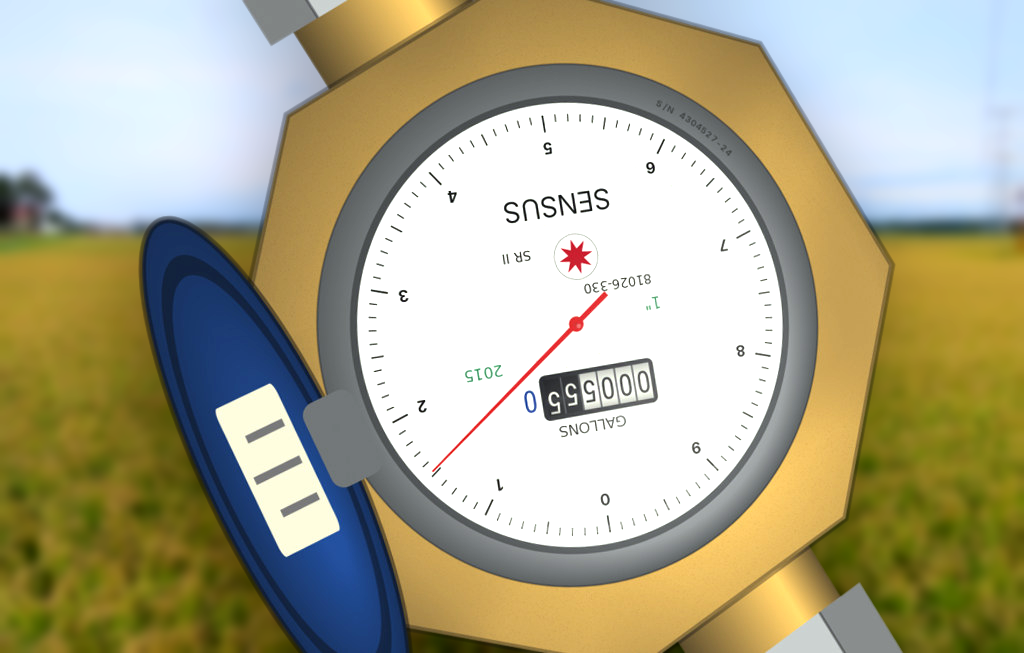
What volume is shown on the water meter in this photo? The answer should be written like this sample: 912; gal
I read 5551.5; gal
